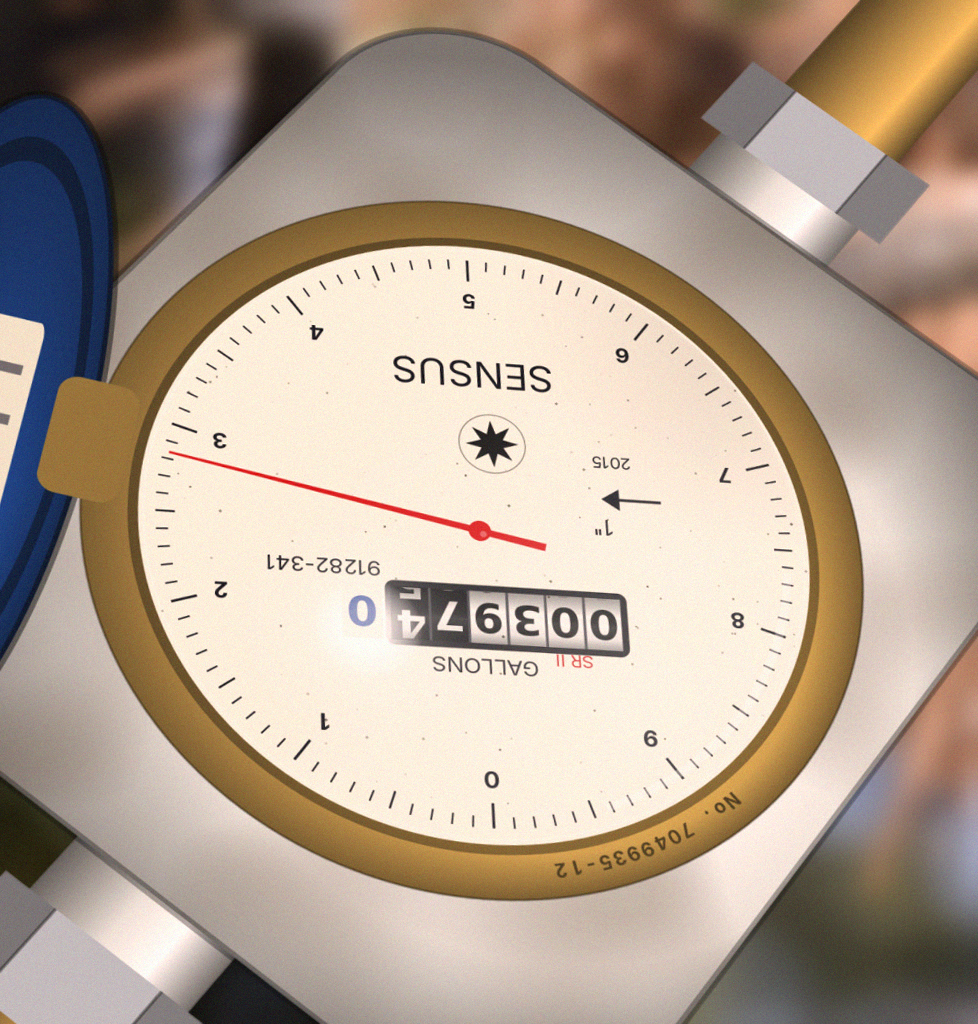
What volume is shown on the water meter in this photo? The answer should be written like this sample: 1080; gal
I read 39742.8; gal
